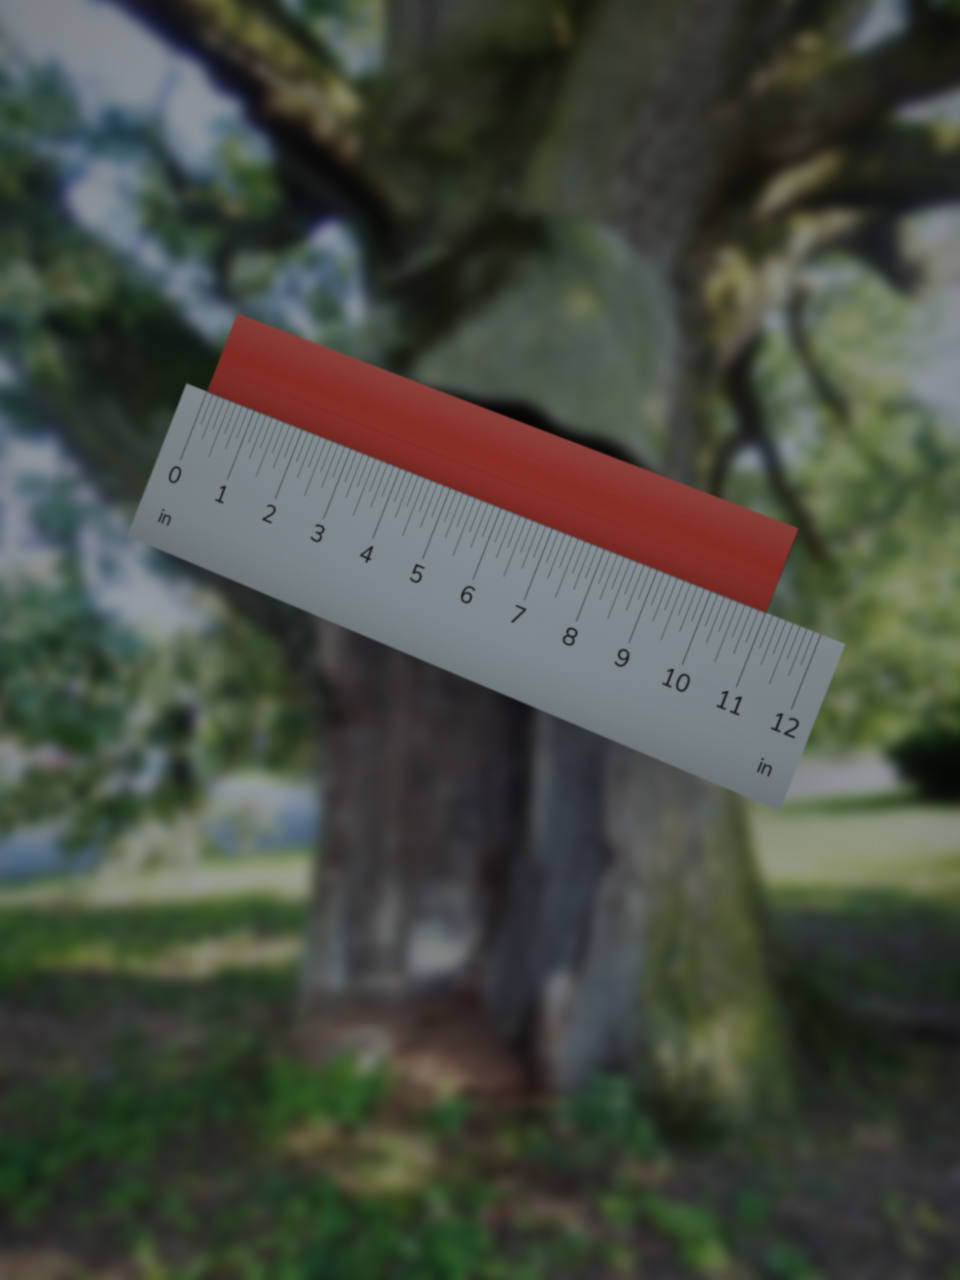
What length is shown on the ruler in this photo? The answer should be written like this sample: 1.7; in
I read 11; in
